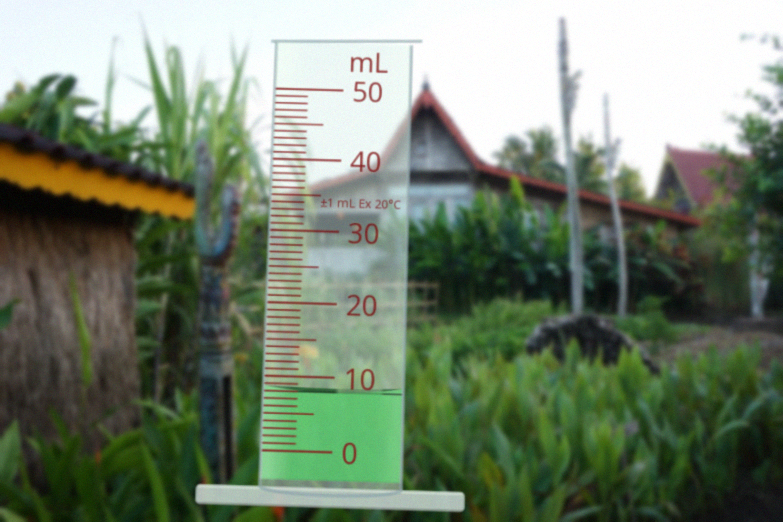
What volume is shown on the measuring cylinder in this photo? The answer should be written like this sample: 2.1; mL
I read 8; mL
